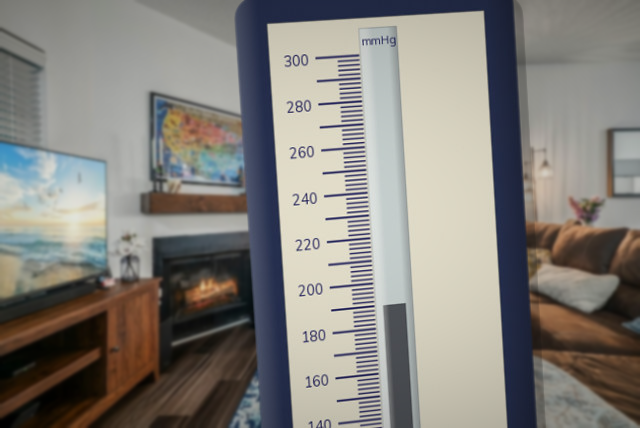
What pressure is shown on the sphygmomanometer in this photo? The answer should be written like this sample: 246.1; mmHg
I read 190; mmHg
